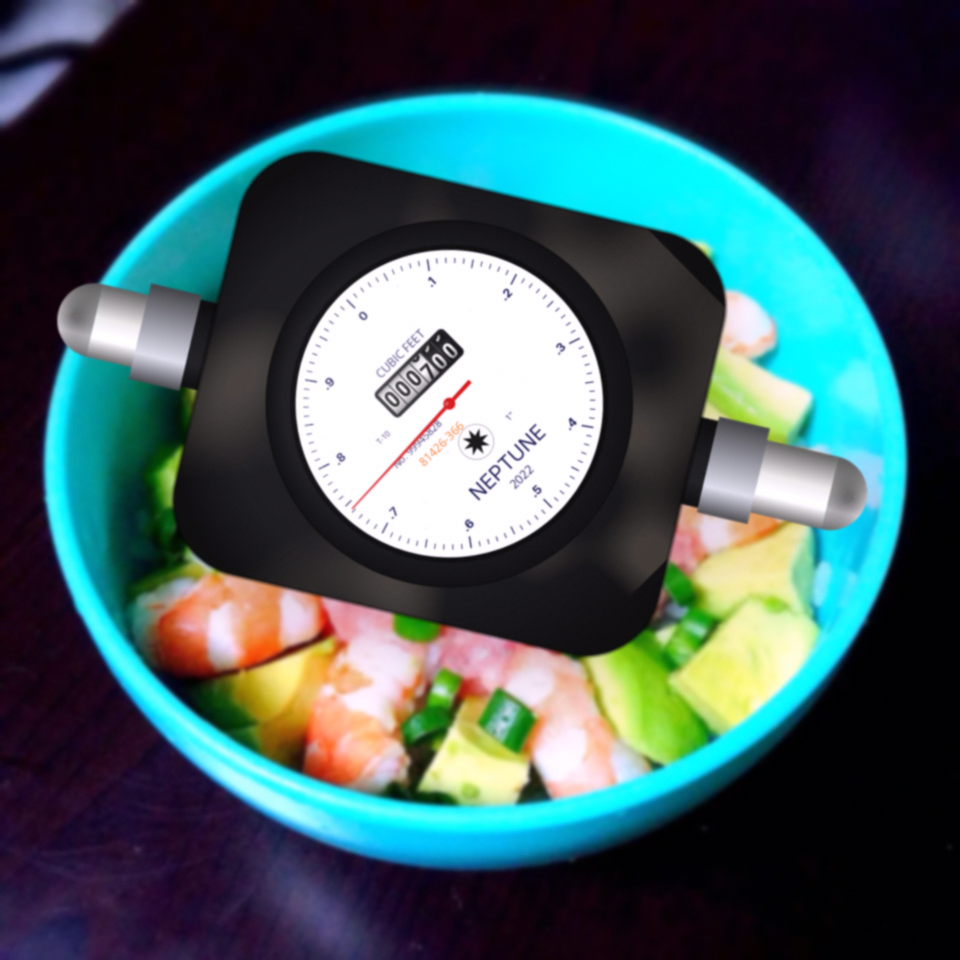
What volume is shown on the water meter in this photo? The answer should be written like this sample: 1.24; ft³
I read 699.74; ft³
